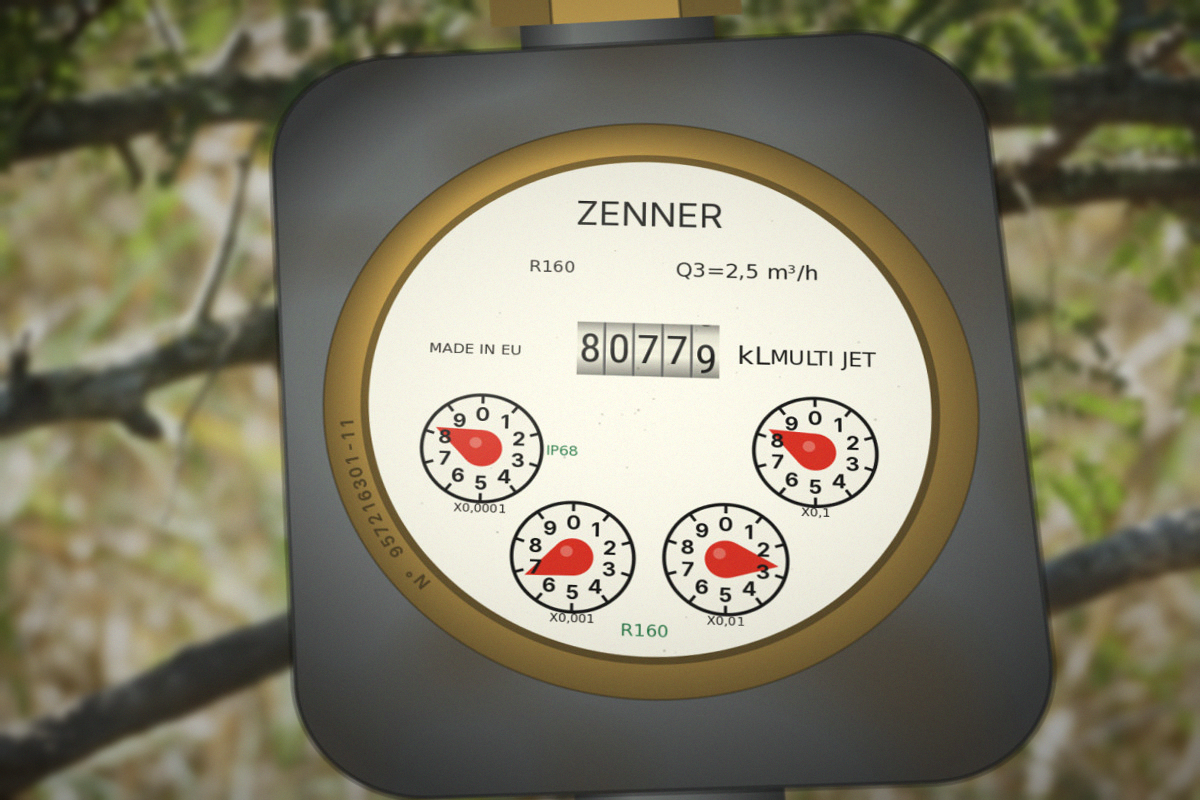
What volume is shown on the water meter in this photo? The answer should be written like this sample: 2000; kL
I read 80778.8268; kL
